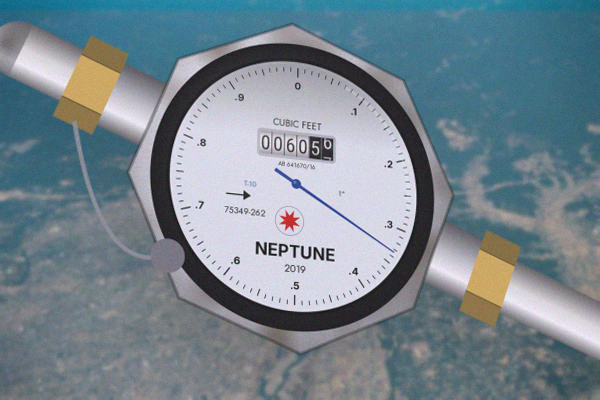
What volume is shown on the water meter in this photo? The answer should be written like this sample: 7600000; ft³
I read 6056.33; ft³
